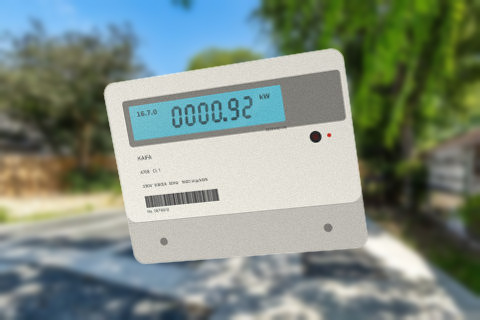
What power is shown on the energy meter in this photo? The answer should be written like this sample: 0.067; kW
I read 0.92; kW
